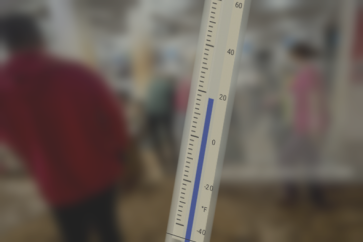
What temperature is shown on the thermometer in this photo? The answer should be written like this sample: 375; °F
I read 18; °F
